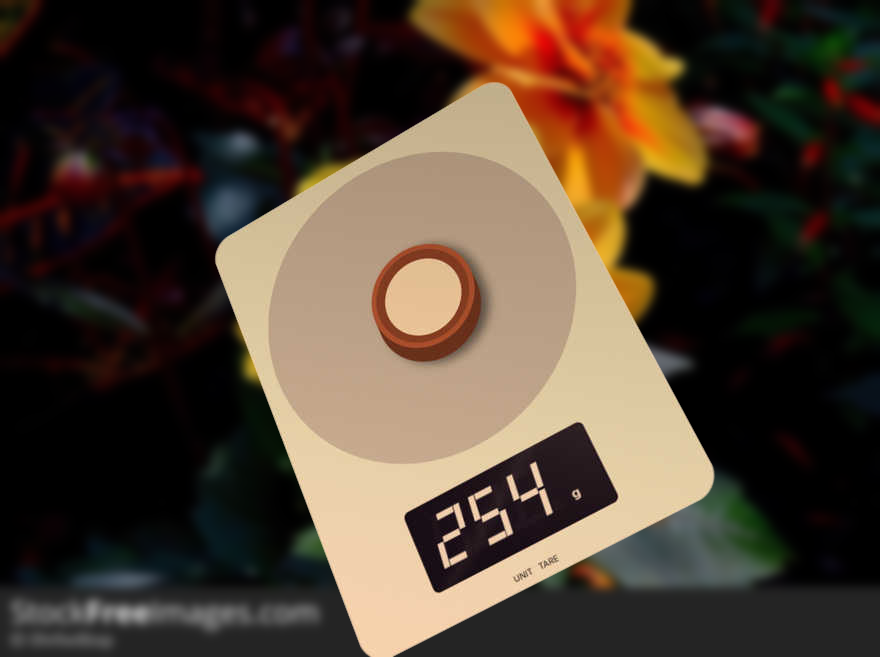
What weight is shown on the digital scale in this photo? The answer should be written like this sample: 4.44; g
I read 254; g
